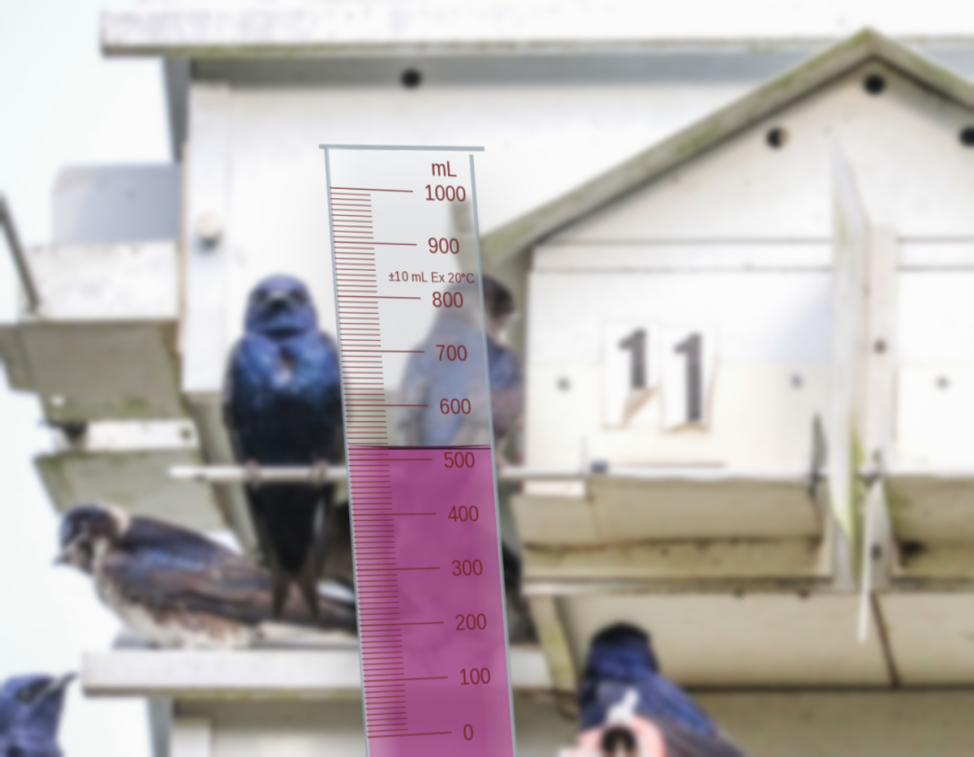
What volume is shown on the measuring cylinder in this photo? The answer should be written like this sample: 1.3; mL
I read 520; mL
